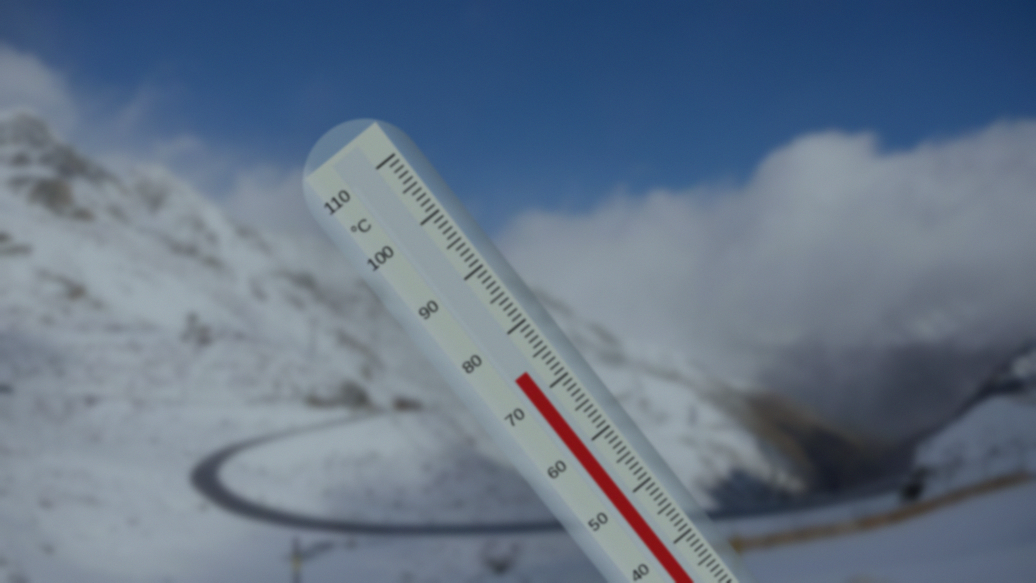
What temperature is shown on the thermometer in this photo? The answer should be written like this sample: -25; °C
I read 74; °C
